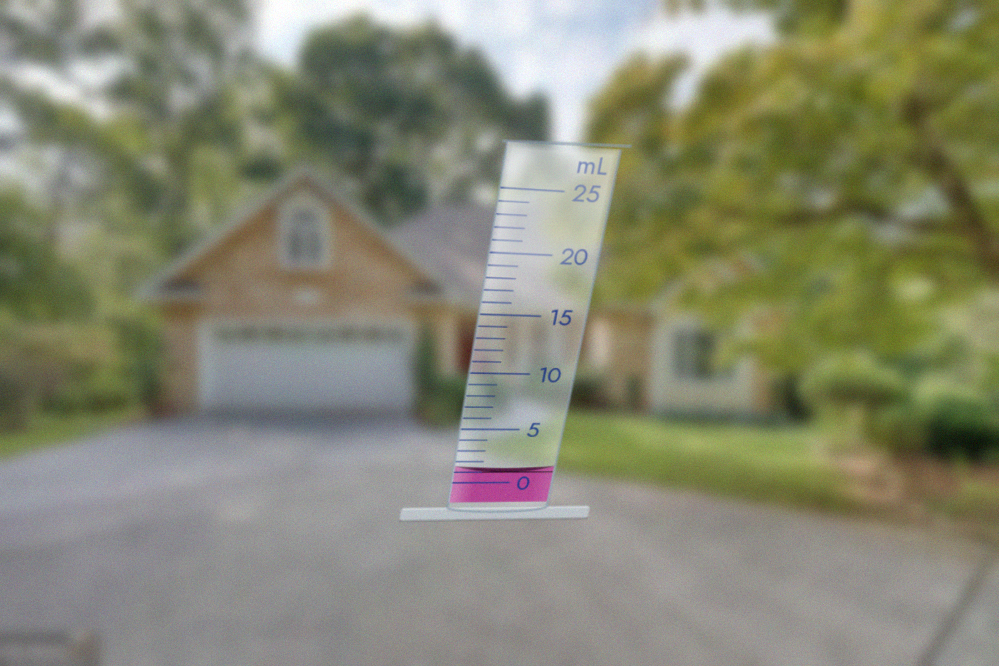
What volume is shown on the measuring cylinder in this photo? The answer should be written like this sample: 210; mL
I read 1; mL
